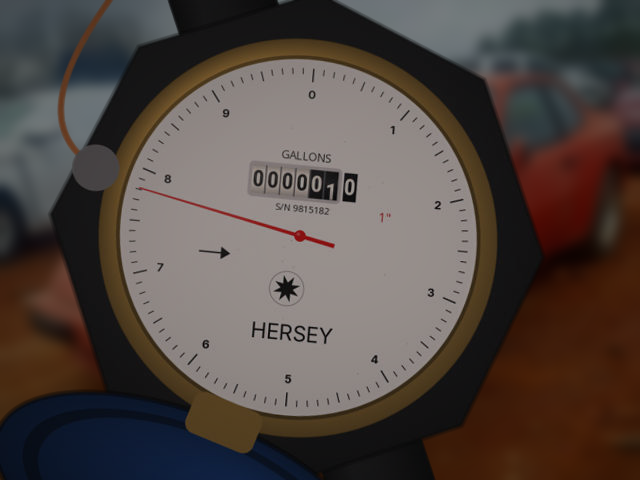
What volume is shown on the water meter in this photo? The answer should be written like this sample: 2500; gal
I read 7.8; gal
